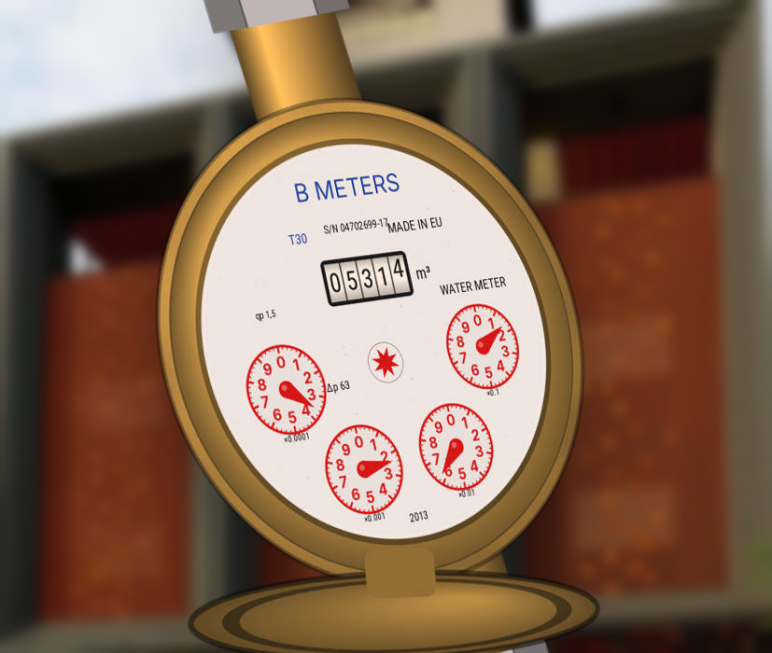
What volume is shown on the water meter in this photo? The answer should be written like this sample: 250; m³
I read 5314.1623; m³
